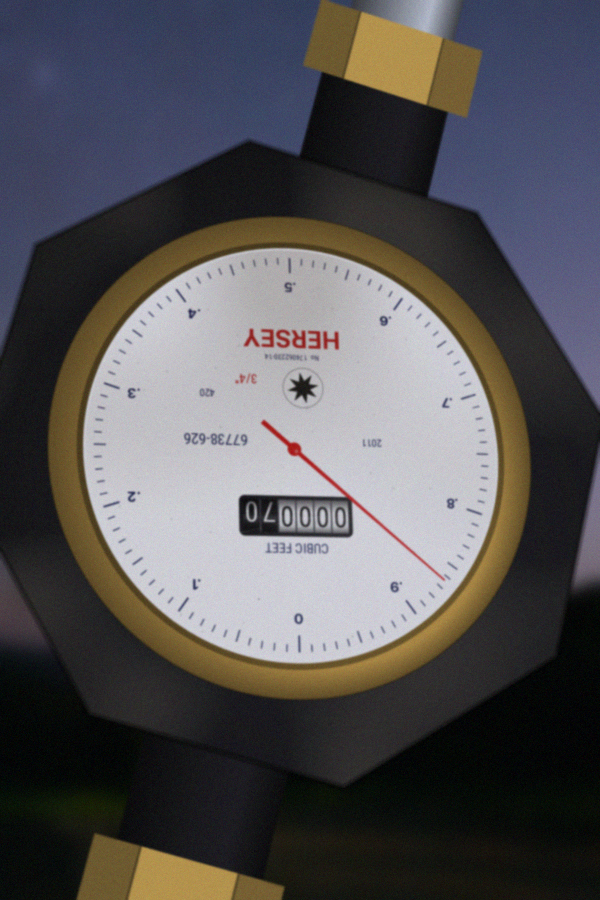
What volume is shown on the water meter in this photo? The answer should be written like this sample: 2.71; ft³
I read 69.86; ft³
